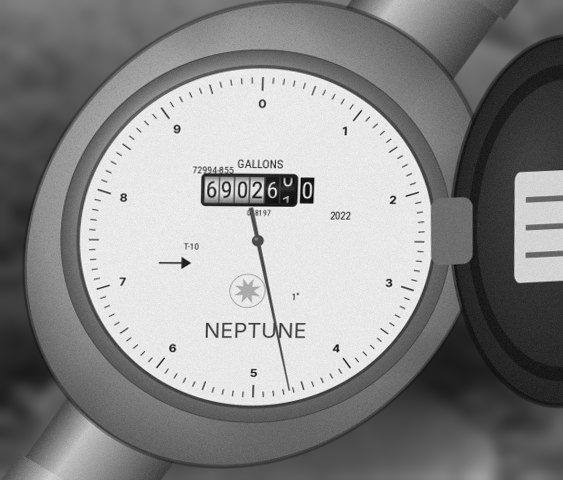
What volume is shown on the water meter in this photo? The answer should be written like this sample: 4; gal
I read 6902604.6; gal
